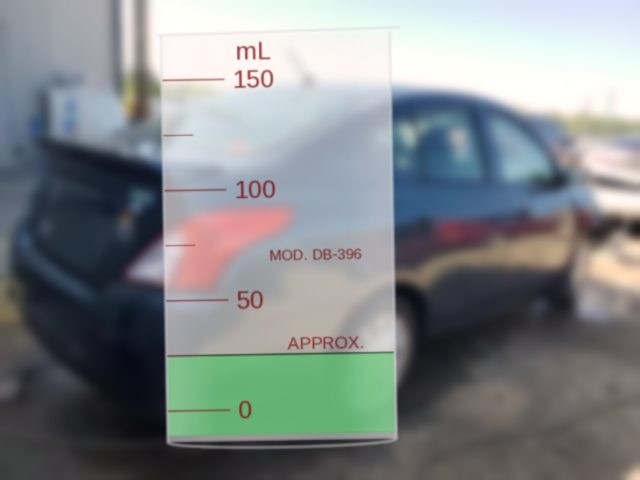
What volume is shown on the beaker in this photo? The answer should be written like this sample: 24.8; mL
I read 25; mL
